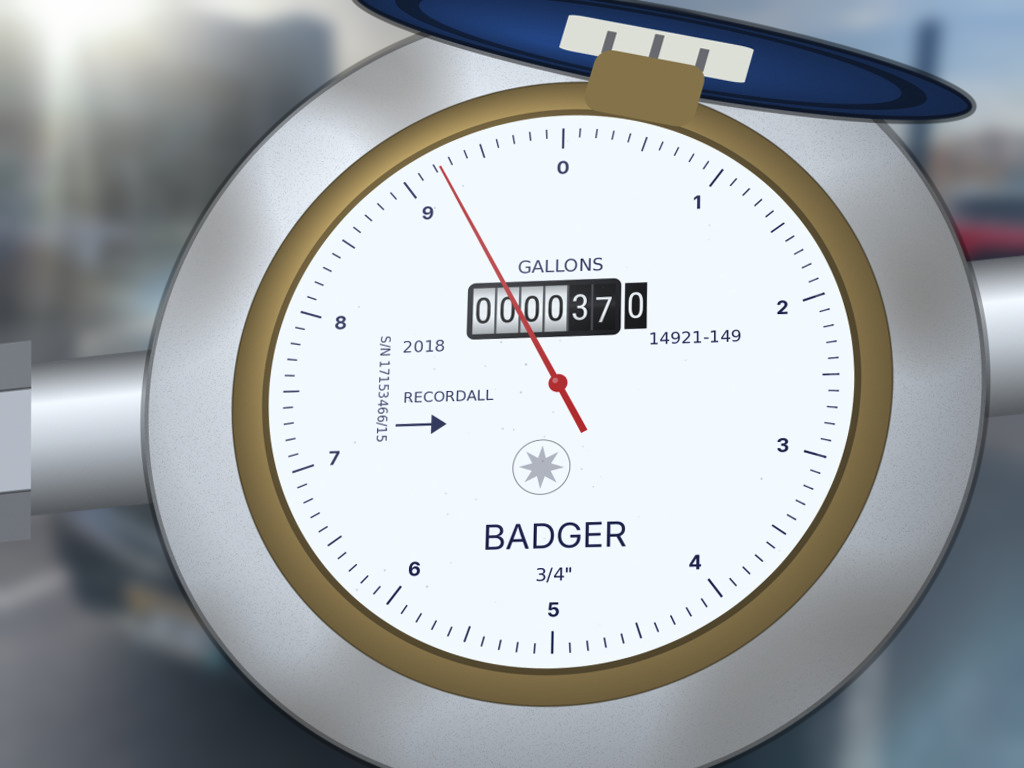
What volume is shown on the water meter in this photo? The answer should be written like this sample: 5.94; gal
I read 369.2; gal
